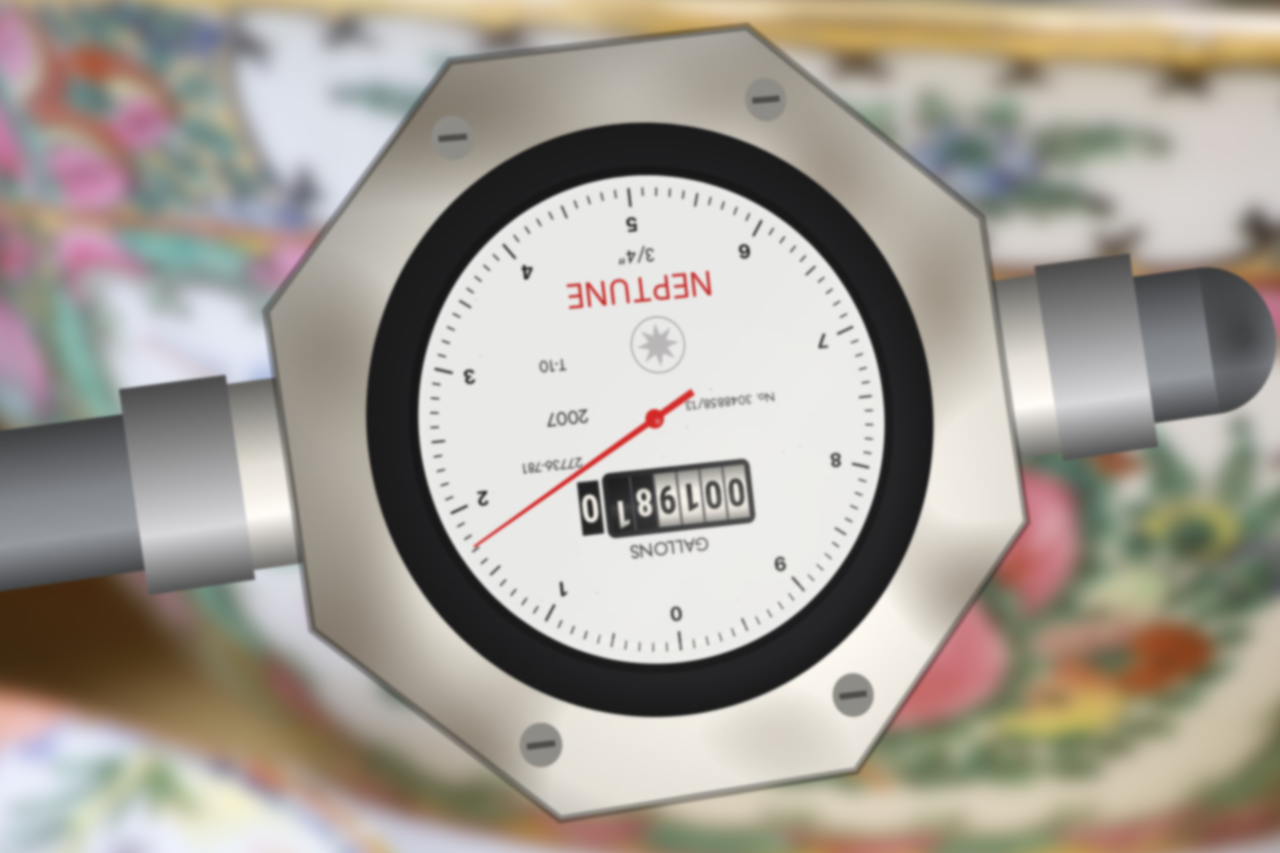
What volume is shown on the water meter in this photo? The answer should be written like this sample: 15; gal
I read 19811.7; gal
